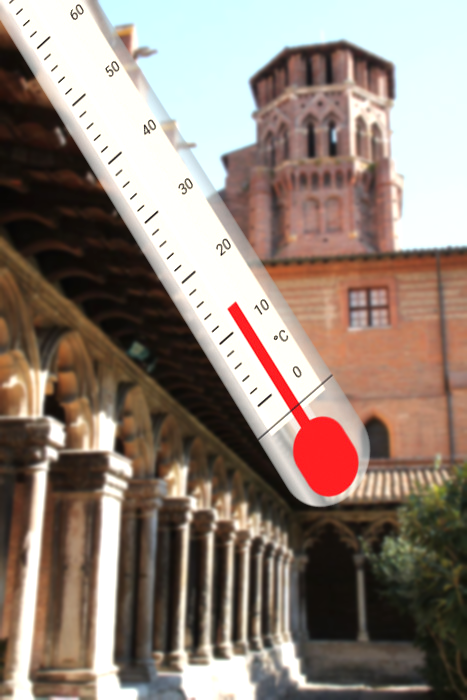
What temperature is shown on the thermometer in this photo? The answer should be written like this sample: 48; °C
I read 13; °C
